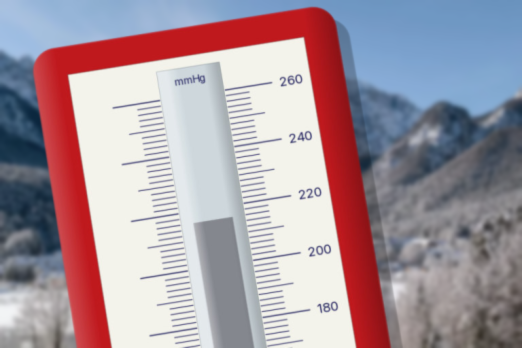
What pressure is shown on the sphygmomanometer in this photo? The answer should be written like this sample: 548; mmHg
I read 216; mmHg
